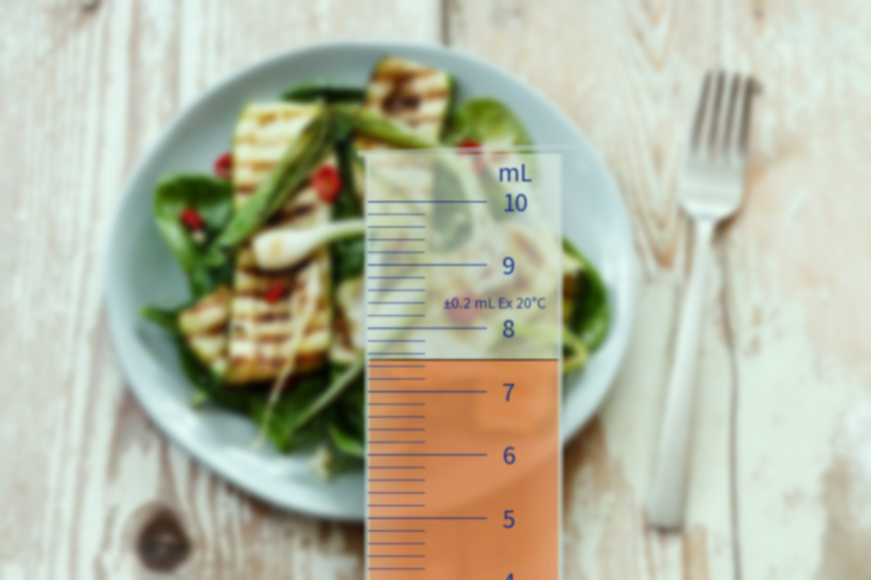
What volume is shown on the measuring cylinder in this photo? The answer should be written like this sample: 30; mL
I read 7.5; mL
